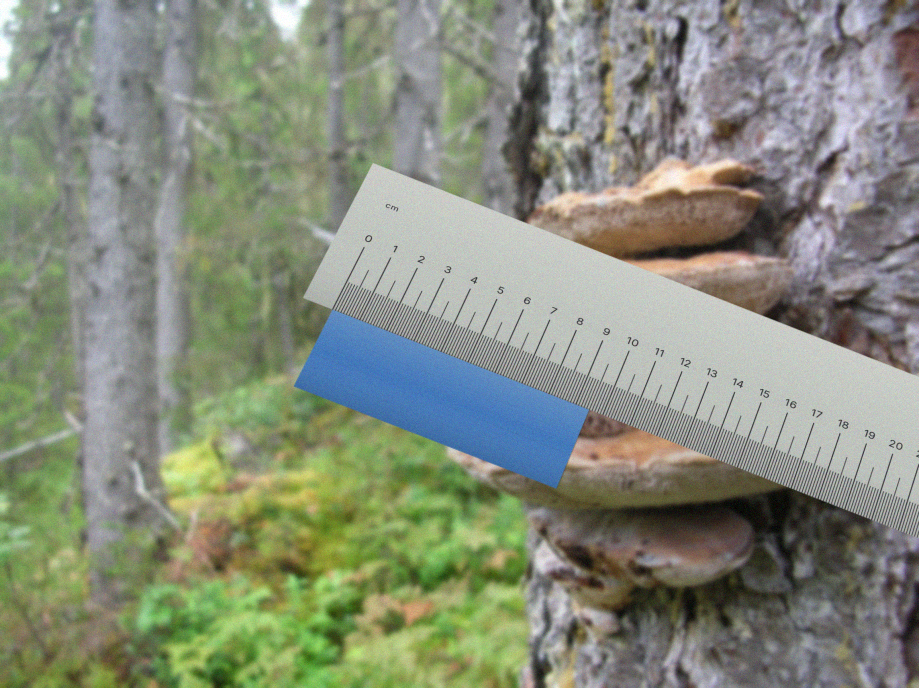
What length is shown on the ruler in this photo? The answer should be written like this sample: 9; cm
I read 9.5; cm
